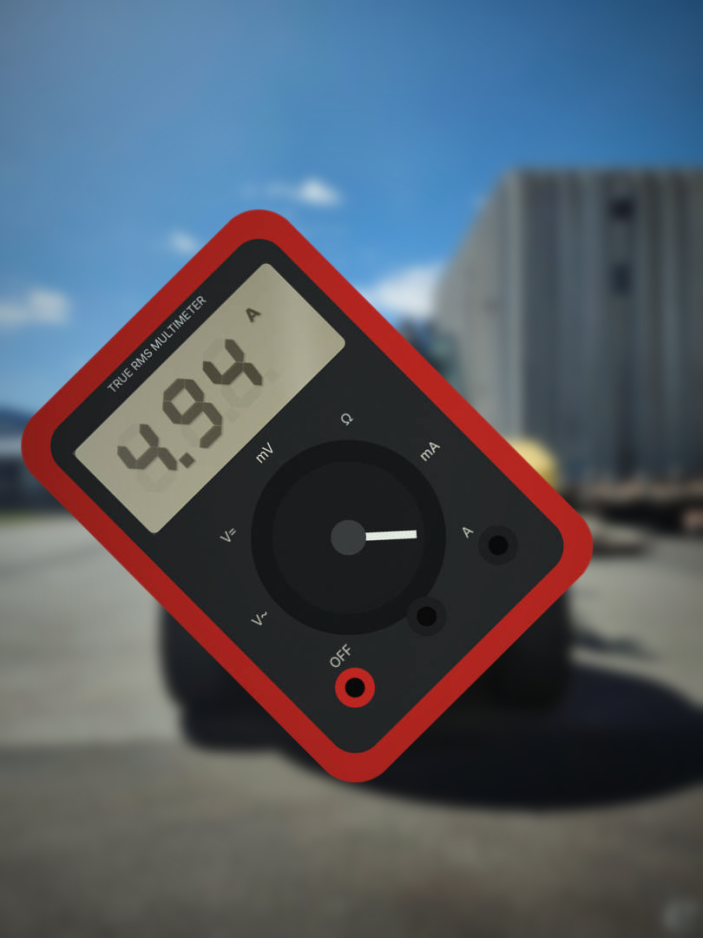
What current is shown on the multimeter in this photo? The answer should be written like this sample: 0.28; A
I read 4.94; A
